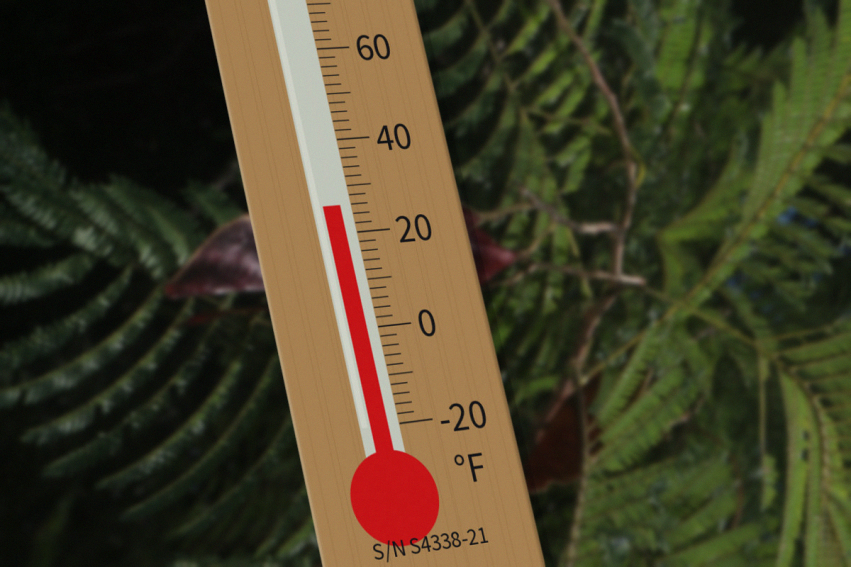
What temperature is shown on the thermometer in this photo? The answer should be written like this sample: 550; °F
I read 26; °F
